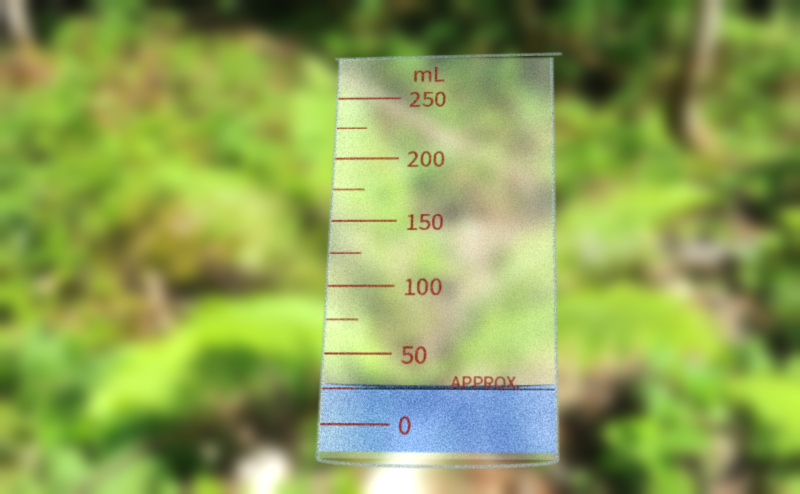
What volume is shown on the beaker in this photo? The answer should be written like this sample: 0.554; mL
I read 25; mL
